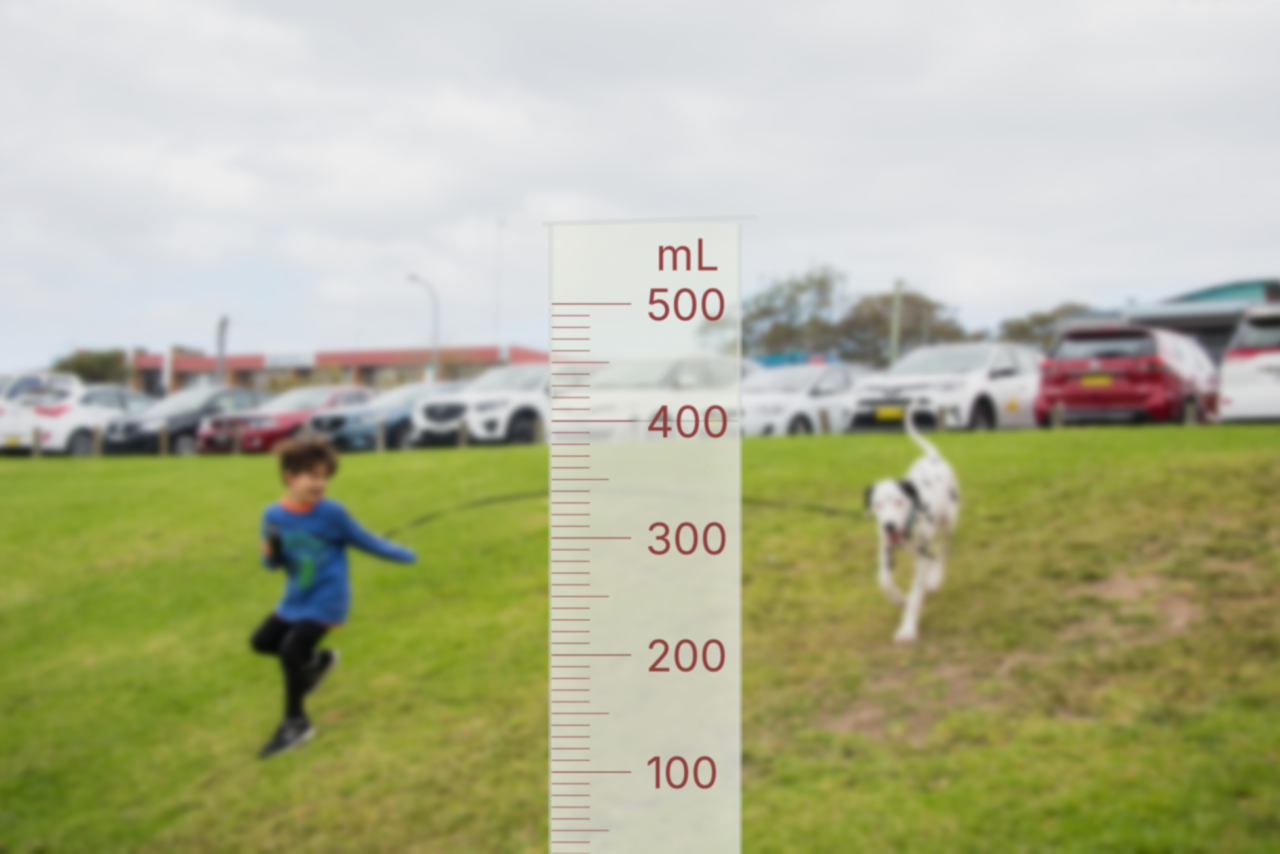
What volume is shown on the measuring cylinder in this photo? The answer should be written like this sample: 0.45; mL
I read 400; mL
